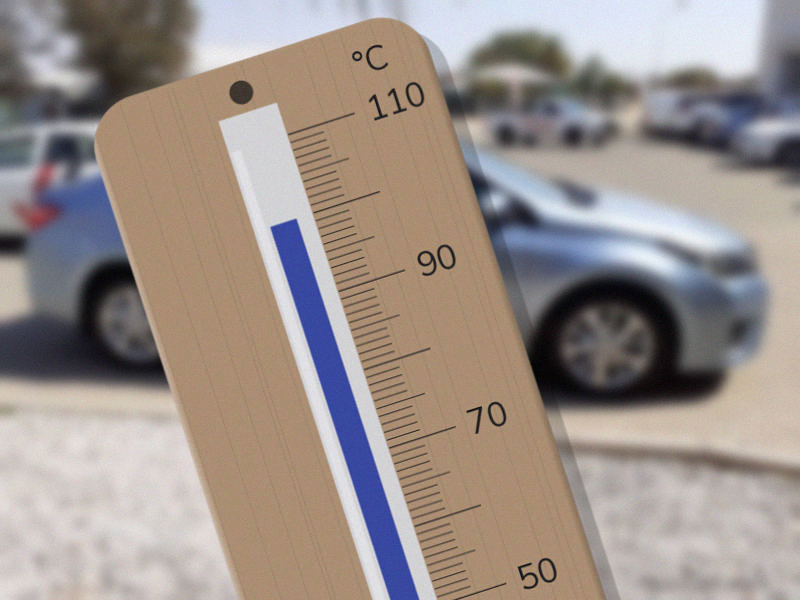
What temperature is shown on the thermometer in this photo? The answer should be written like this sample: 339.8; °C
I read 100; °C
